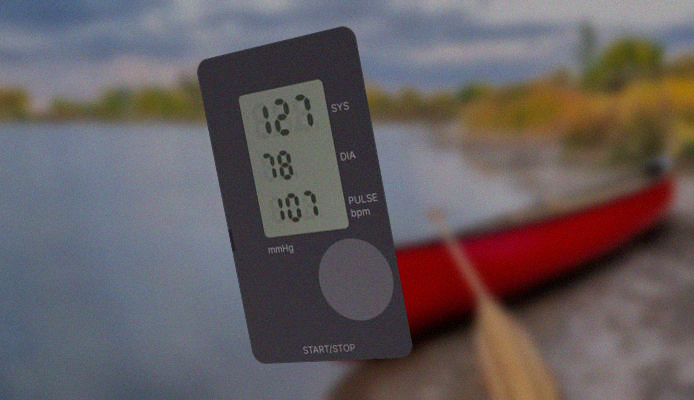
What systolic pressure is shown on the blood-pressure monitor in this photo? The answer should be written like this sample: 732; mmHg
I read 127; mmHg
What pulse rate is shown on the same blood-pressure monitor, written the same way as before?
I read 107; bpm
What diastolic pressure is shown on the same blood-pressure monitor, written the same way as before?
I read 78; mmHg
